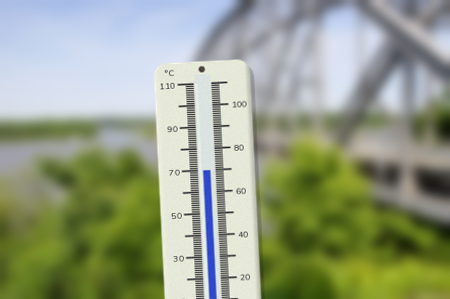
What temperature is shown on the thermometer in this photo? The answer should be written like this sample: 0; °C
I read 70; °C
